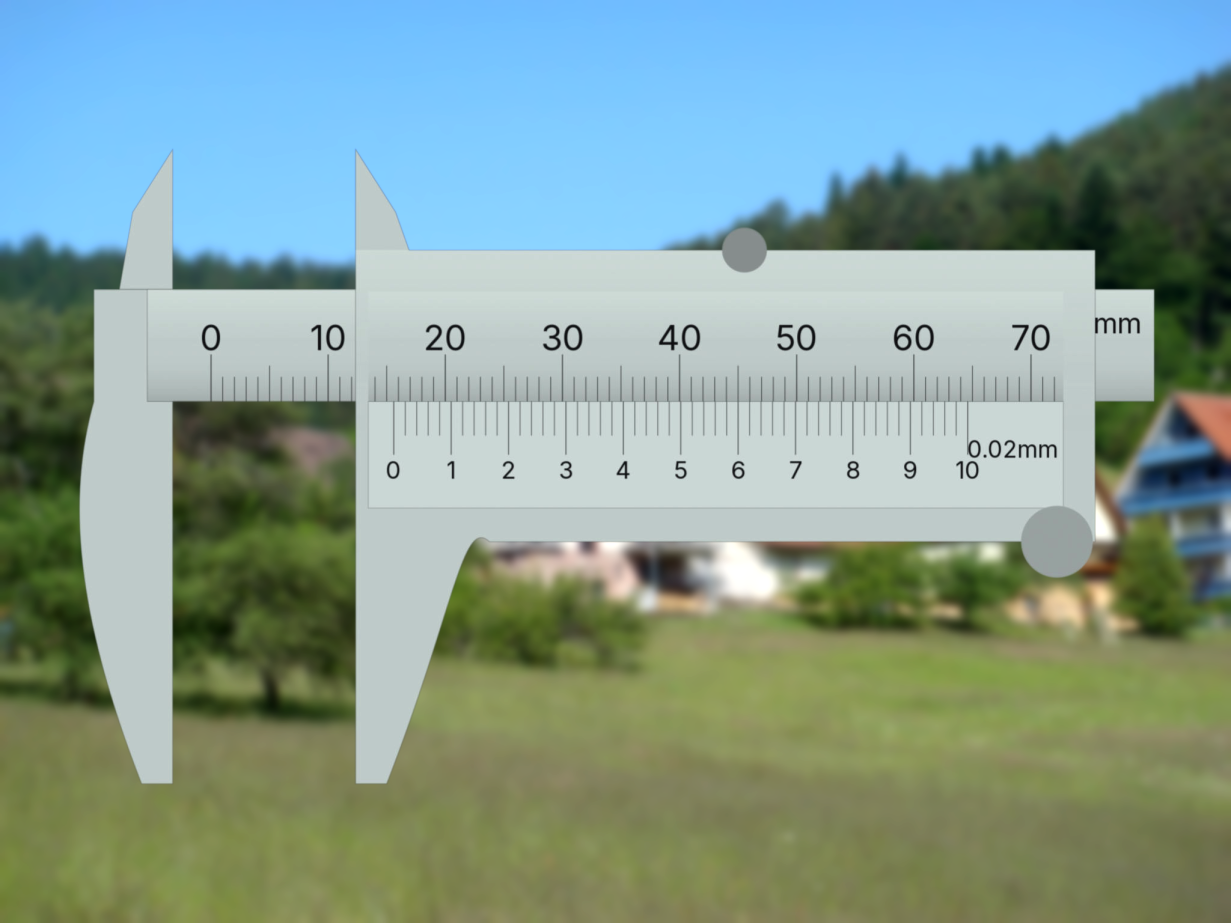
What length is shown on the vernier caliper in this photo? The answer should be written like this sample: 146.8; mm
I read 15.6; mm
